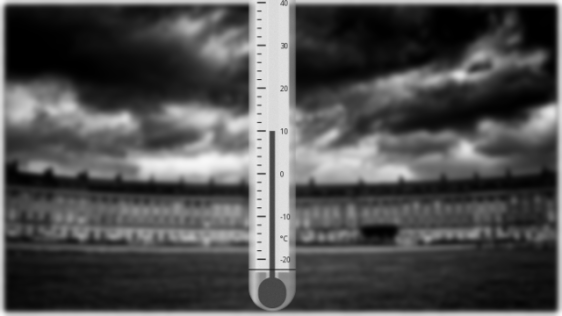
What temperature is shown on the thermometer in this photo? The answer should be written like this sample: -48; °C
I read 10; °C
